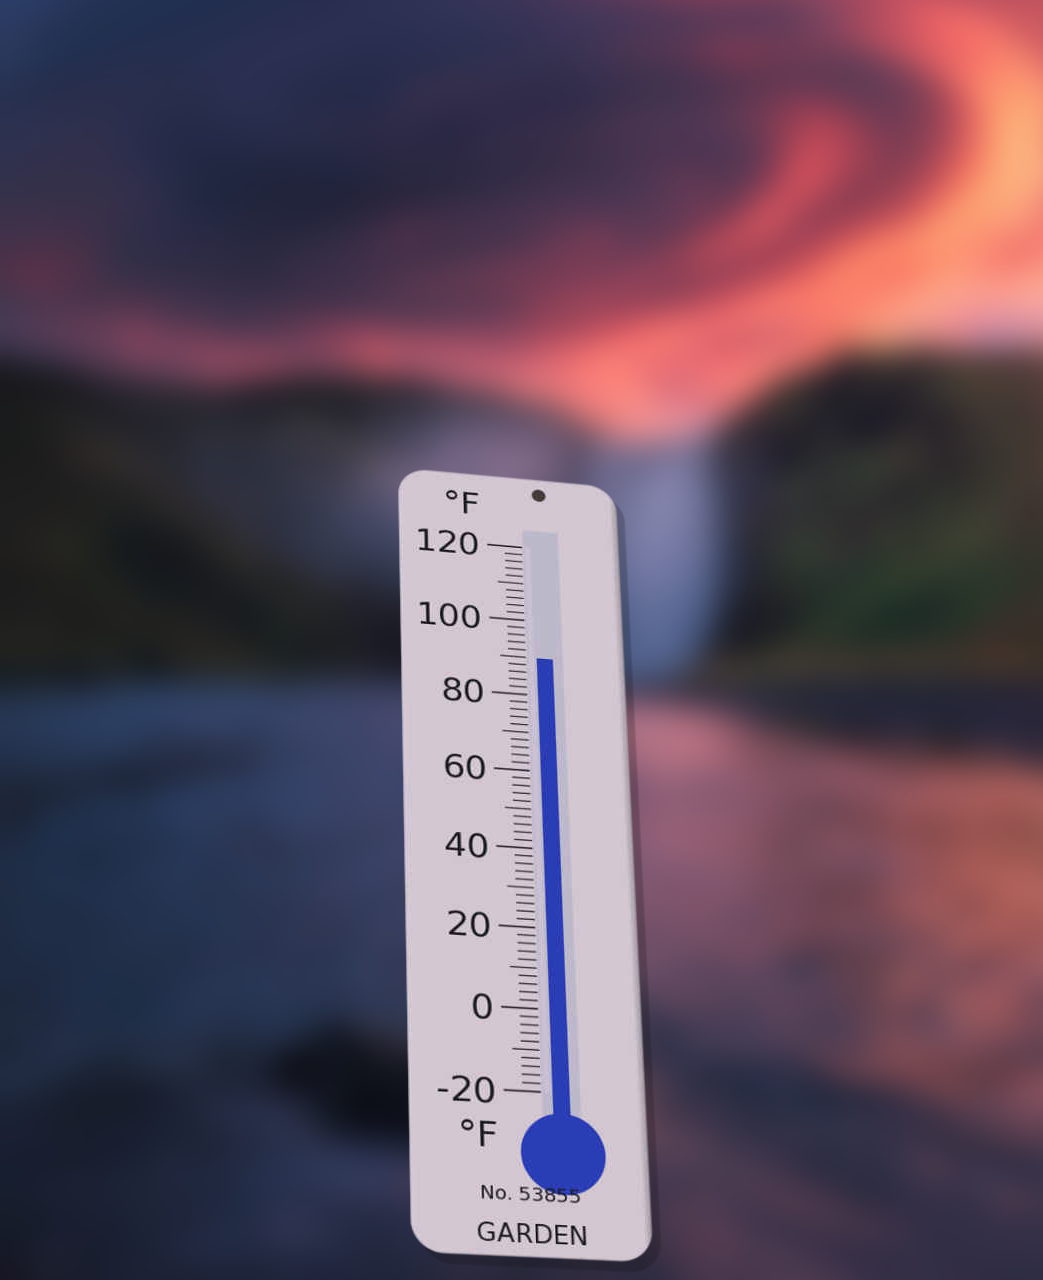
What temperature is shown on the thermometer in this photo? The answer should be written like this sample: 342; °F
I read 90; °F
